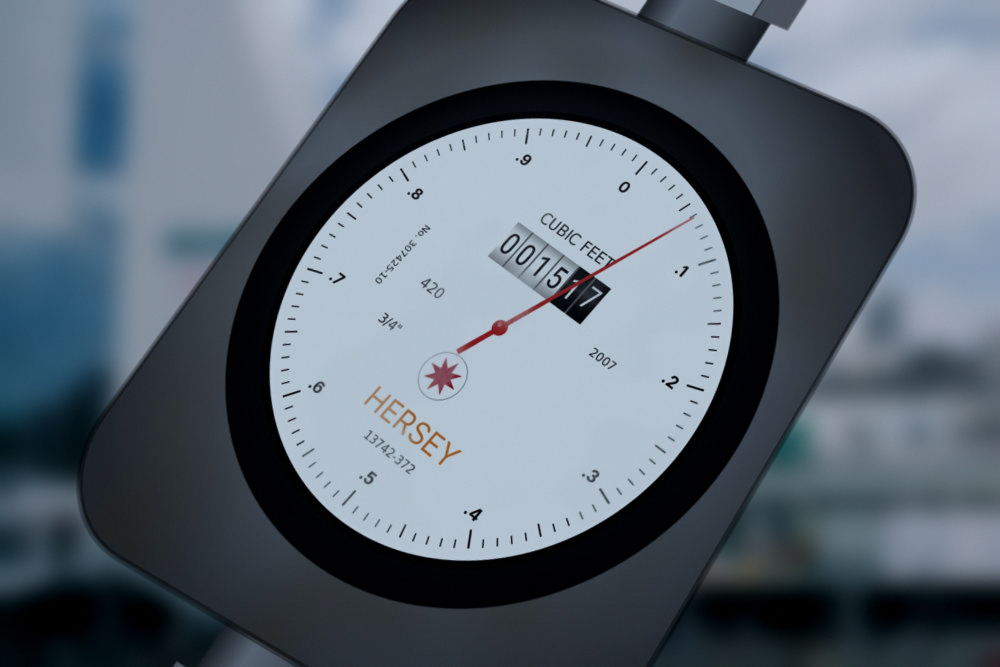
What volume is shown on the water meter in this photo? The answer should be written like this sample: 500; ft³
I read 1517.06; ft³
